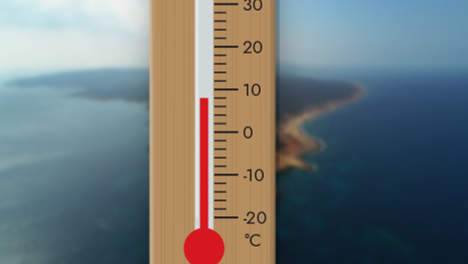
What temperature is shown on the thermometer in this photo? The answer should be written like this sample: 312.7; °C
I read 8; °C
